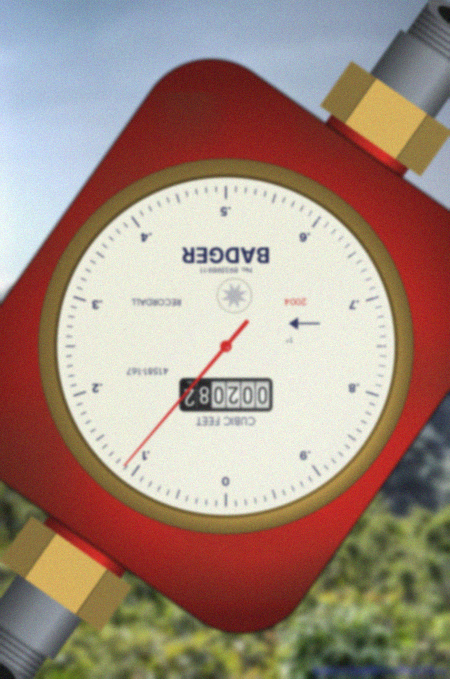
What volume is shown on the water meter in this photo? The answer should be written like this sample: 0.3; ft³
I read 2082.11; ft³
